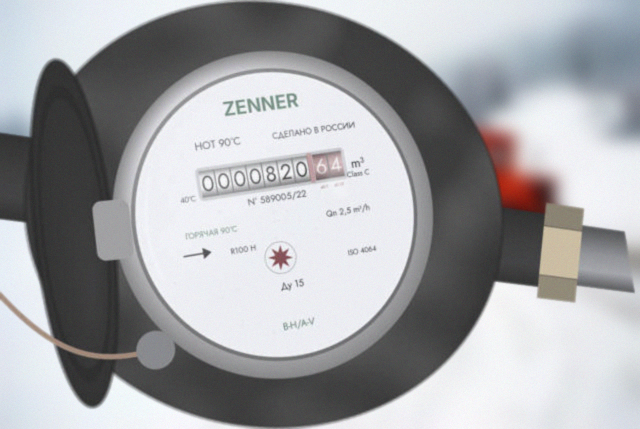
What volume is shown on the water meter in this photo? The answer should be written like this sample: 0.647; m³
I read 820.64; m³
